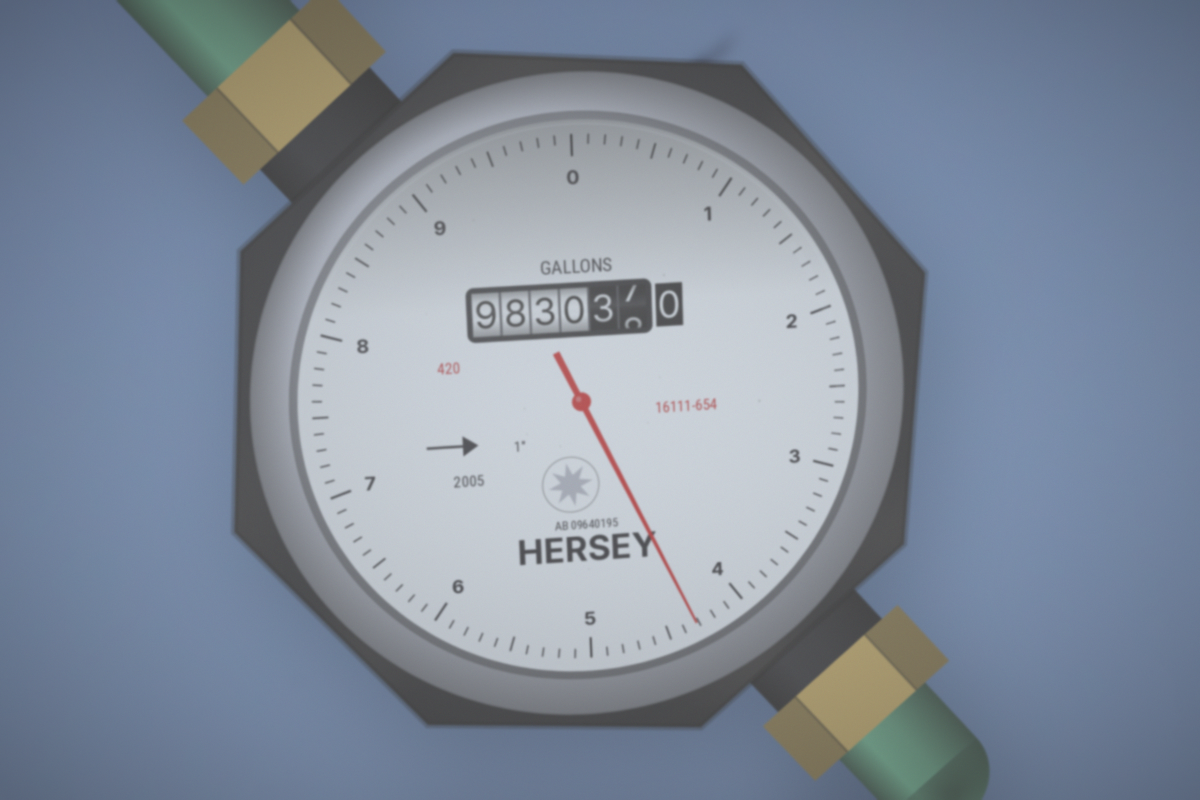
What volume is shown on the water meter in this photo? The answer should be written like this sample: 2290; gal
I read 9830374.3; gal
